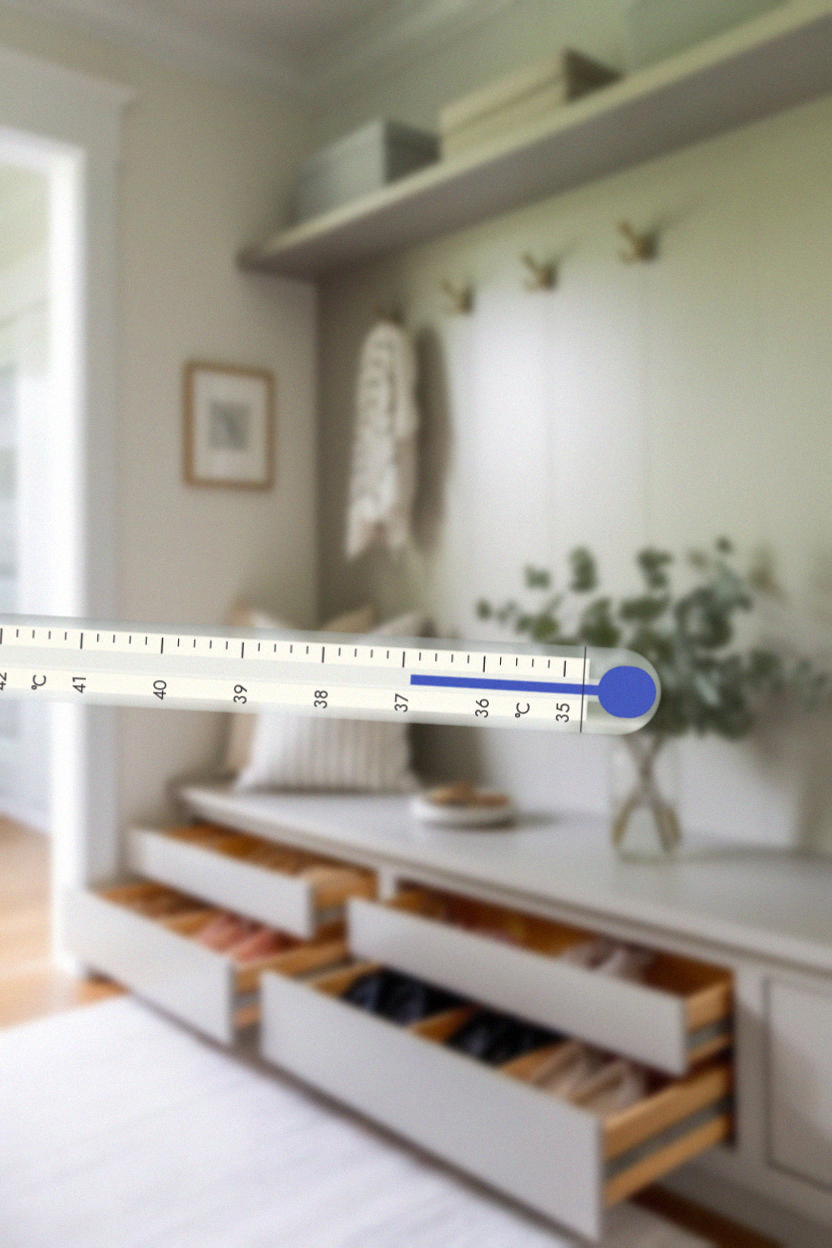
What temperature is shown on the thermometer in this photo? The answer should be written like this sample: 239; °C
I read 36.9; °C
